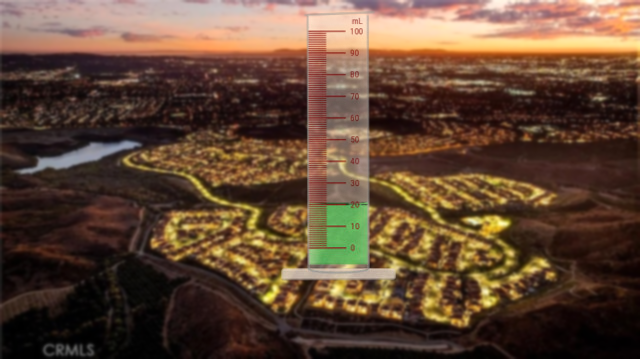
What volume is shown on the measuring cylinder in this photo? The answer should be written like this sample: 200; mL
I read 20; mL
